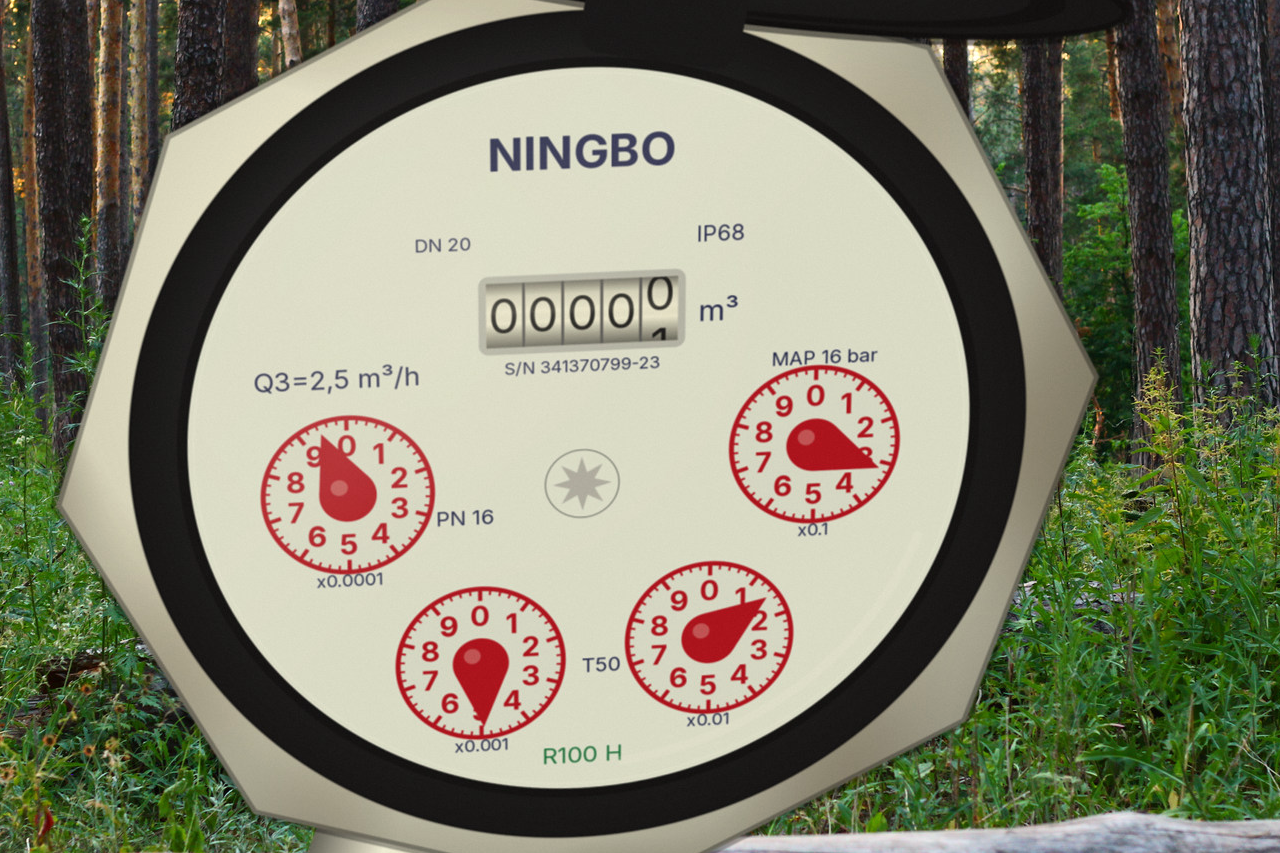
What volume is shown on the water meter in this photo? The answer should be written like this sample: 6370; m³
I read 0.3149; m³
